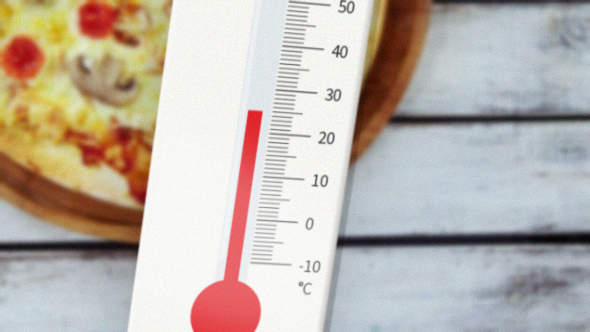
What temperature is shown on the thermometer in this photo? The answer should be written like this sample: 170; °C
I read 25; °C
